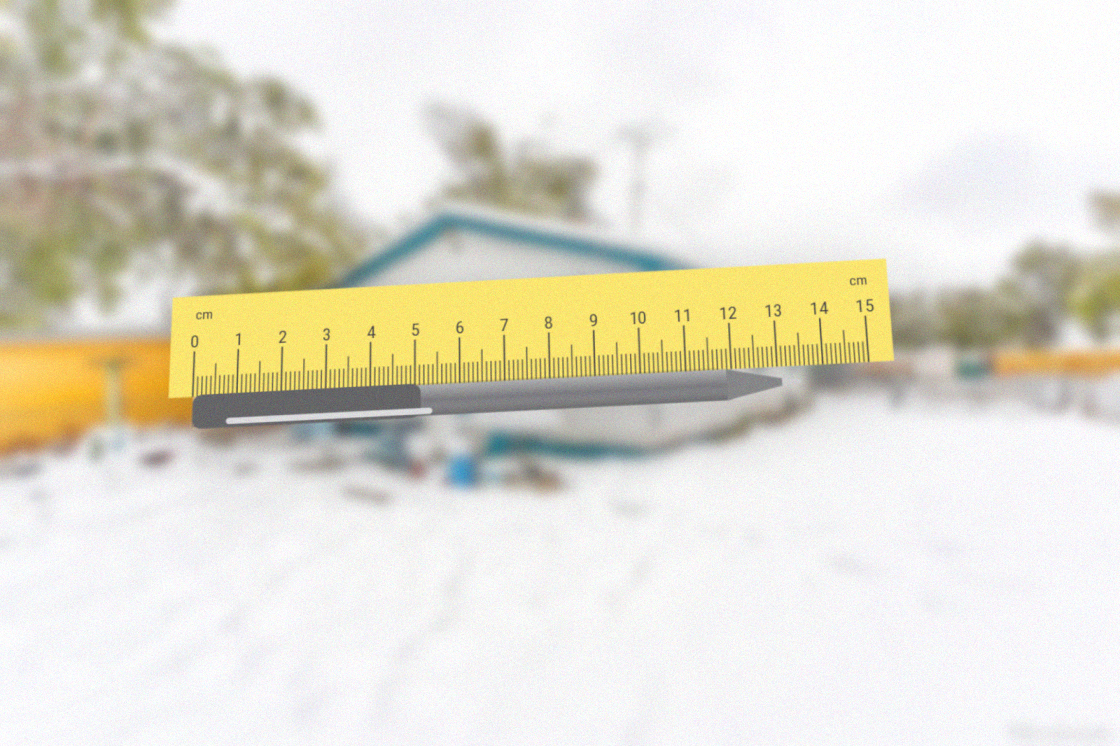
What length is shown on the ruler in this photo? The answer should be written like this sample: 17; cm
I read 13.5; cm
